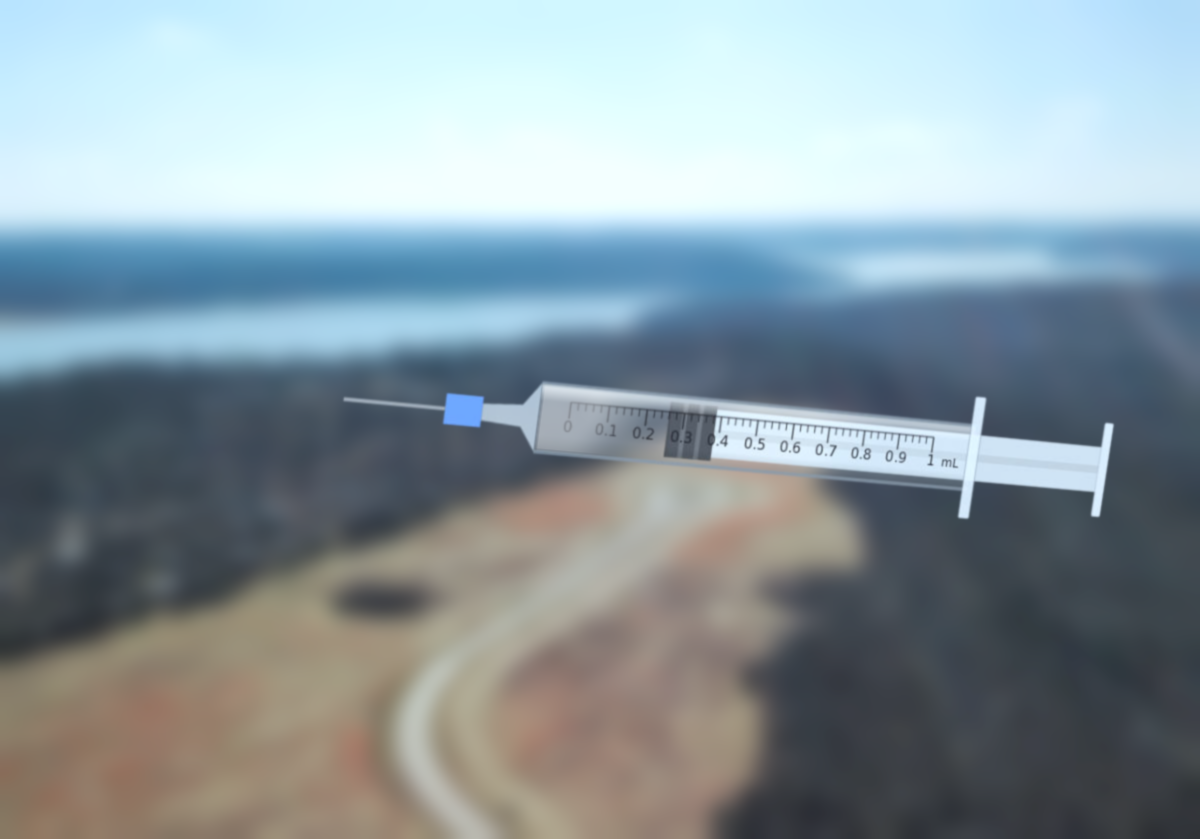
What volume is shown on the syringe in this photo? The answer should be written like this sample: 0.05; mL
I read 0.26; mL
